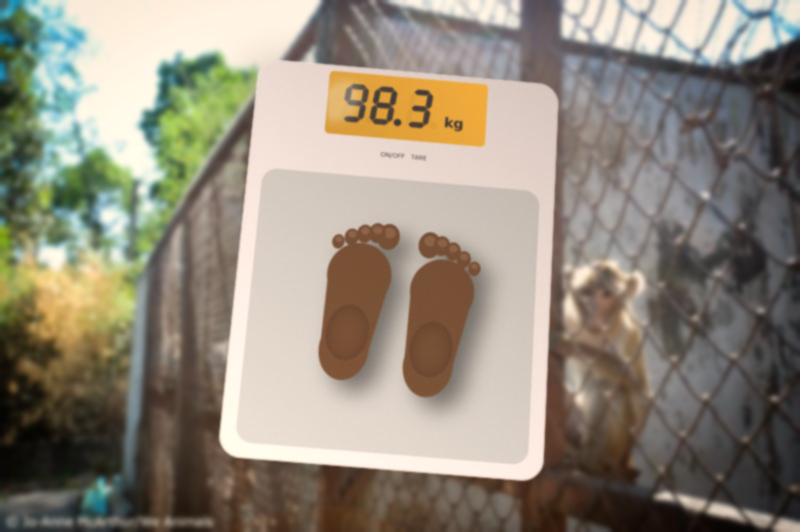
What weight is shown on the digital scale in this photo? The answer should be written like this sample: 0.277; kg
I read 98.3; kg
